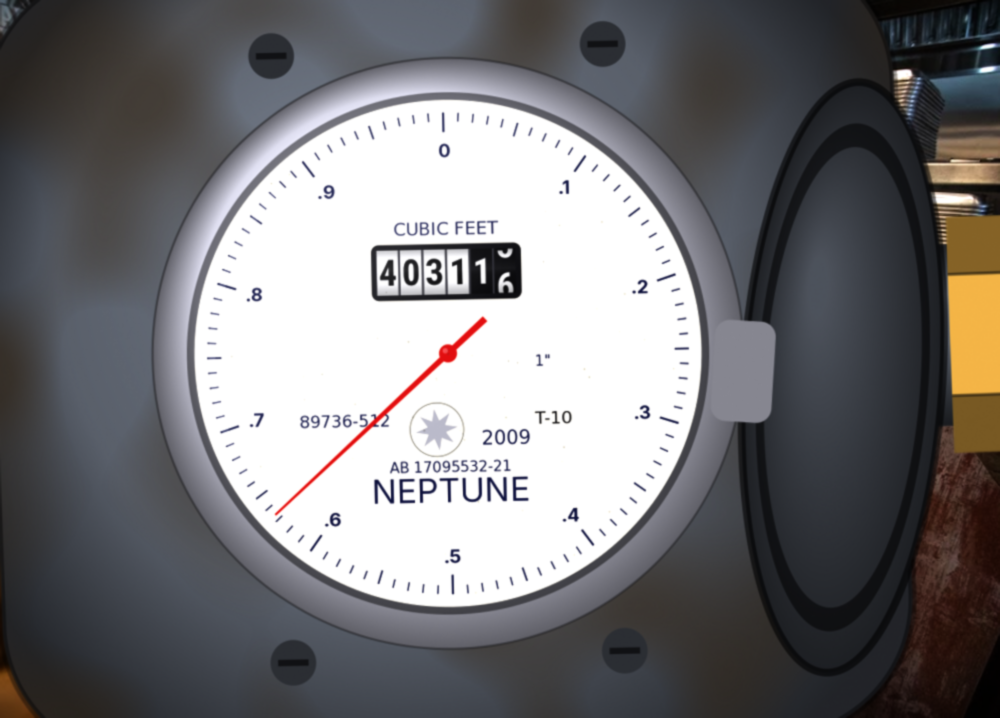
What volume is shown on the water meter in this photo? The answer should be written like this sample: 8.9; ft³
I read 403115.63; ft³
